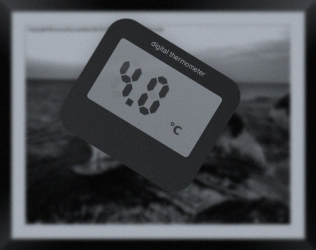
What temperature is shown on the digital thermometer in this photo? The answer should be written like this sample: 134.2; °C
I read 4.0; °C
